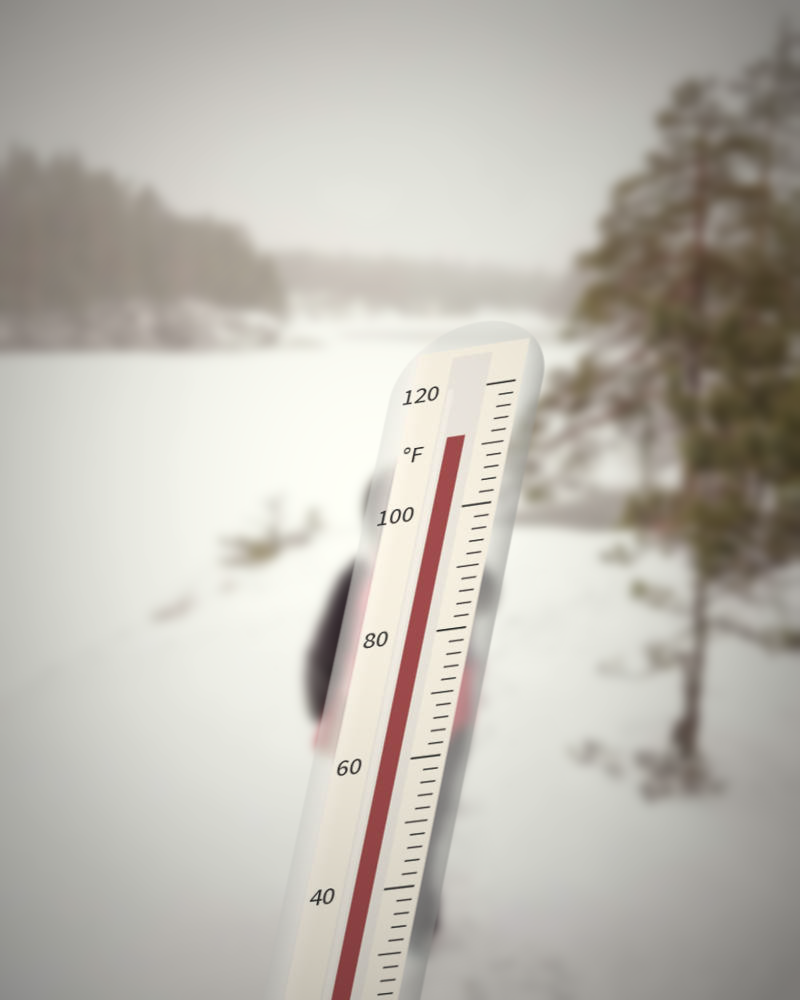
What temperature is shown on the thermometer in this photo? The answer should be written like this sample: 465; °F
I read 112; °F
